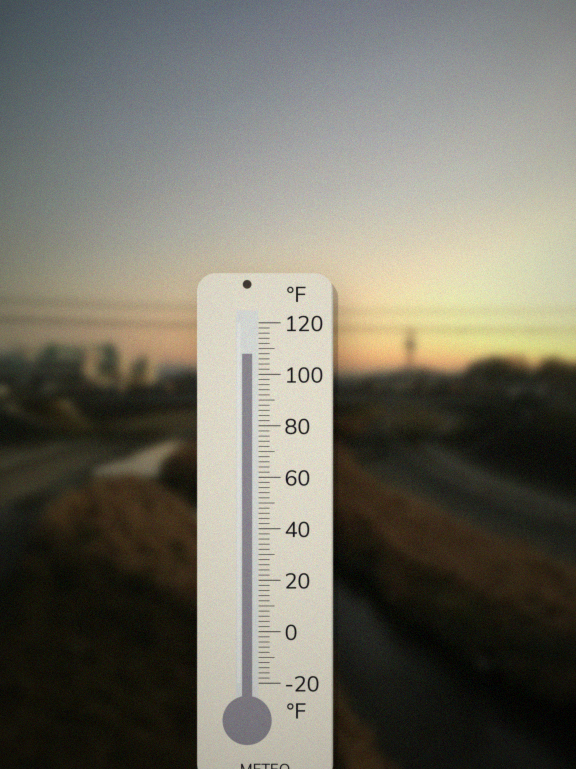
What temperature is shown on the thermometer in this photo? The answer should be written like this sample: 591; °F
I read 108; °F
